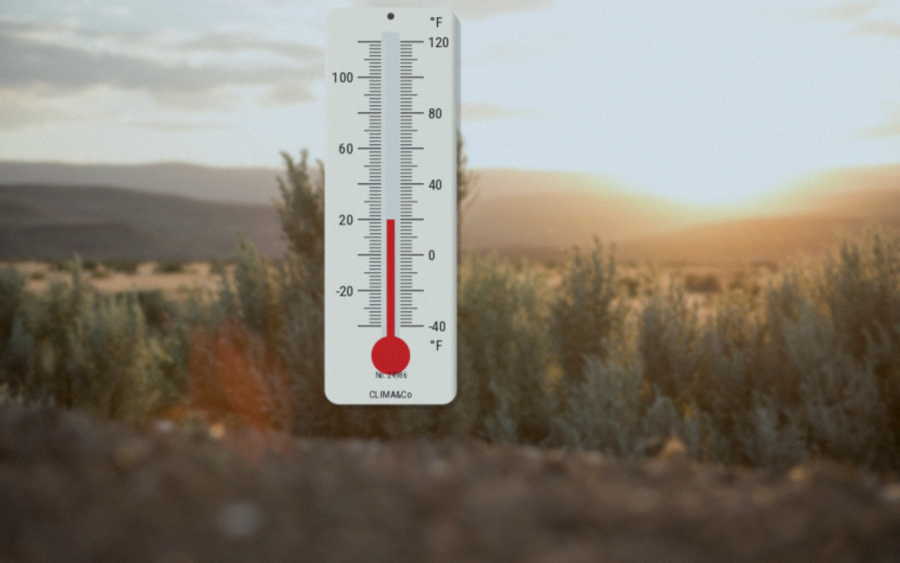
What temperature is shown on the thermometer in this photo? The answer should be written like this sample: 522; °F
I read 20; °F
